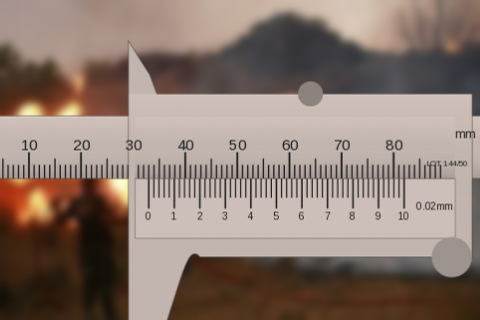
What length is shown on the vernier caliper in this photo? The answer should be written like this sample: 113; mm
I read 33.0; mm
